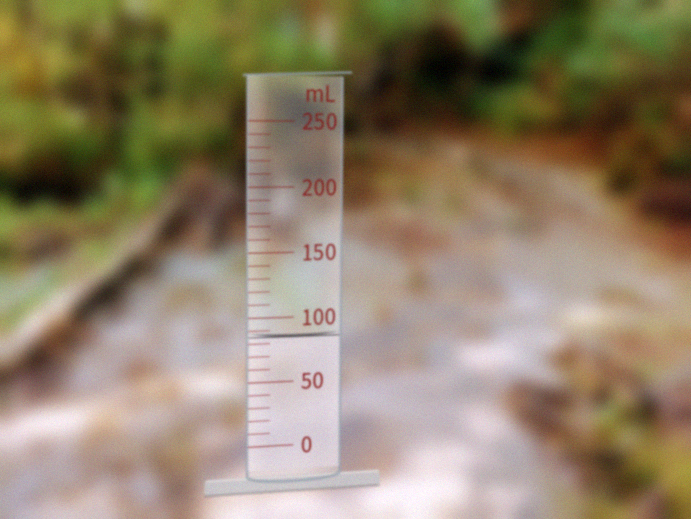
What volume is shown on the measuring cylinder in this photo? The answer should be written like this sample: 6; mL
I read 85; mL
